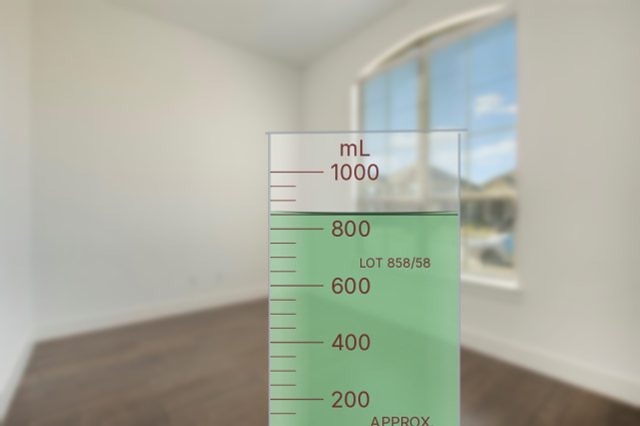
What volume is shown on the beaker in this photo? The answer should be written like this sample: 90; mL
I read 850; mL
